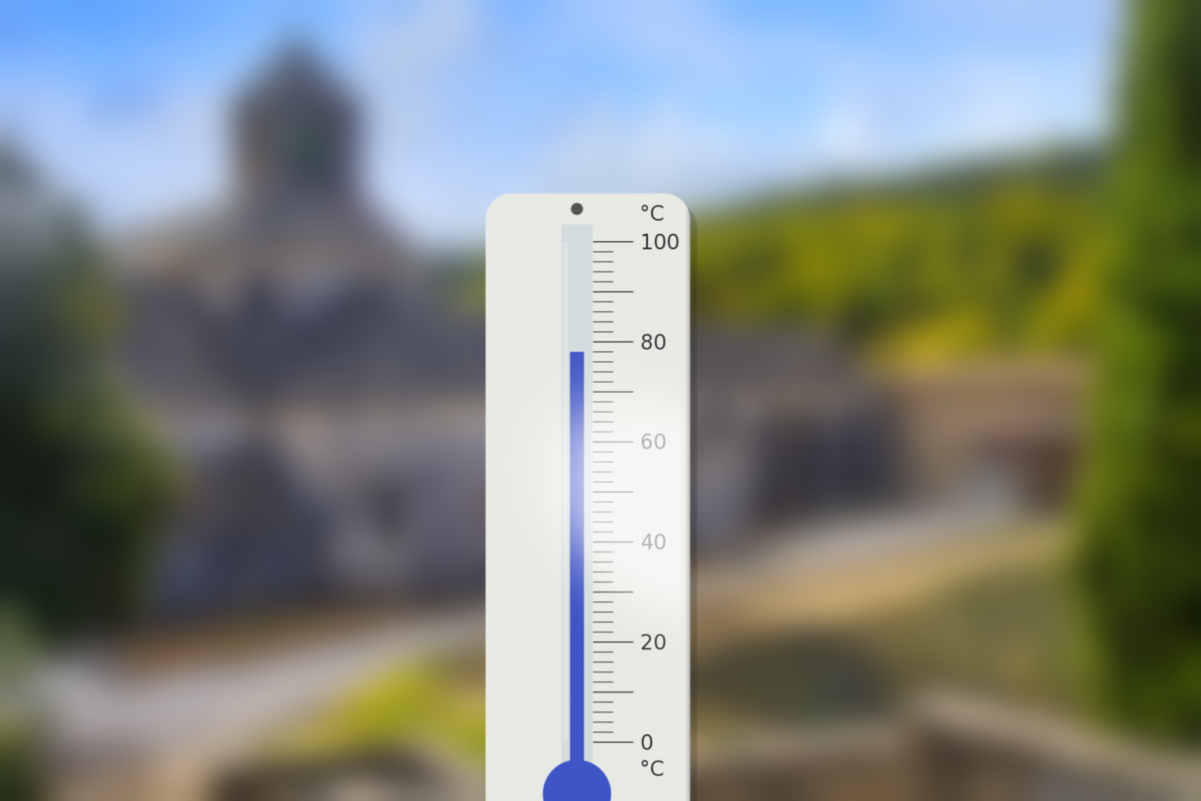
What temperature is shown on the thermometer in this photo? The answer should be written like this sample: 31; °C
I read 78; °C
